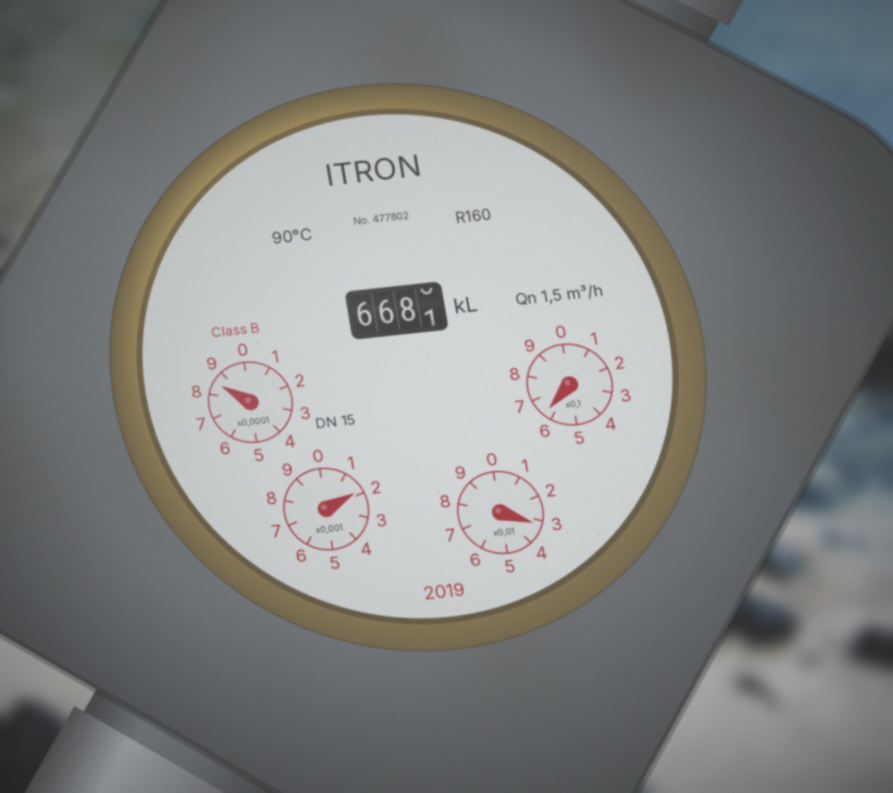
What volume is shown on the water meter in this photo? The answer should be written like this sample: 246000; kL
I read 6680.6318; kL
